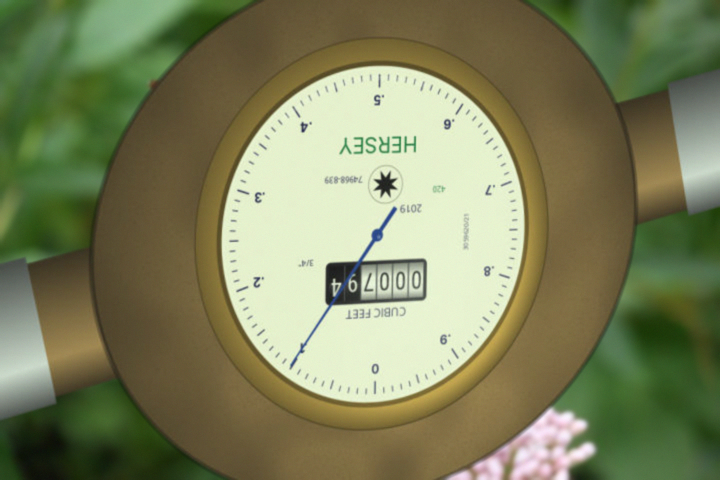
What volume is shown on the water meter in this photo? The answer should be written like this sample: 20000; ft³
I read 794.10; ft³
